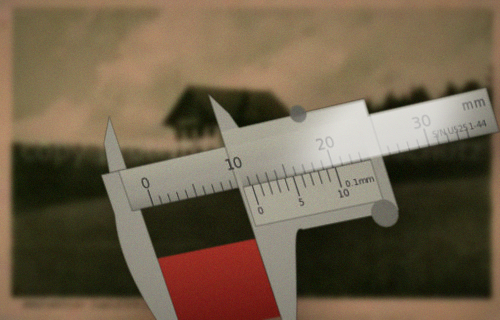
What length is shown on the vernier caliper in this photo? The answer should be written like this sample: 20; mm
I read 11.2; mm
